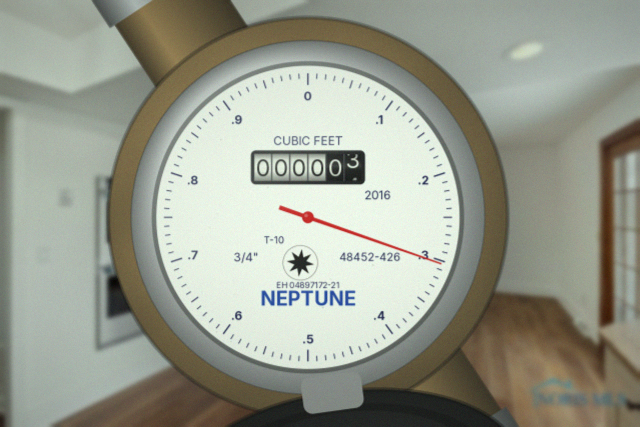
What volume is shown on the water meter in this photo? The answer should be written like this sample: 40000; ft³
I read 3.30; ft³
